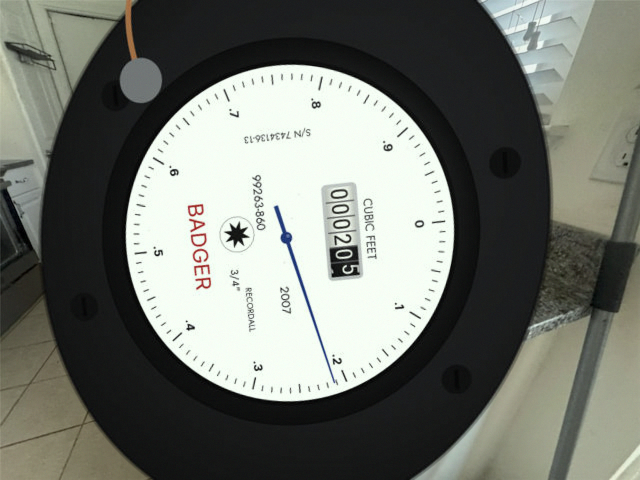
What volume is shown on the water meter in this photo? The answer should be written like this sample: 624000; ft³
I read 205.21; ft³
